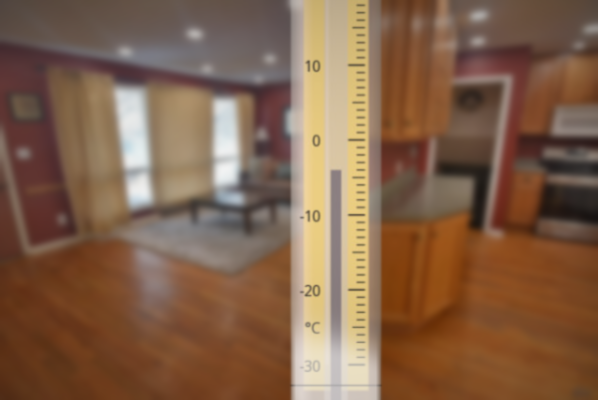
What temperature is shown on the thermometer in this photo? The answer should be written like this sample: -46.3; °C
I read -4; °C
